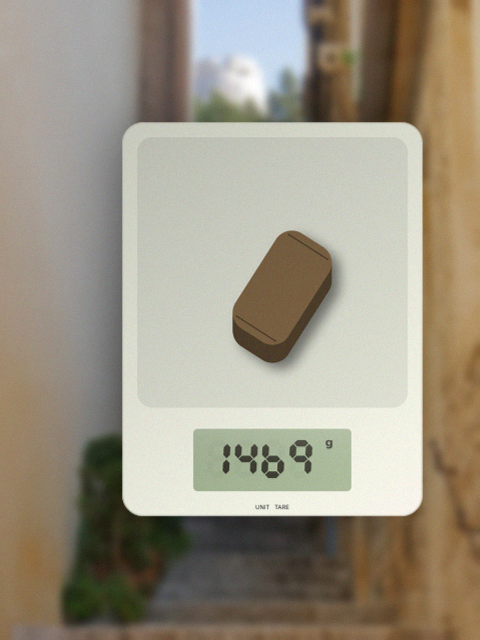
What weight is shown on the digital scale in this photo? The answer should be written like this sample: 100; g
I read 1469; g
